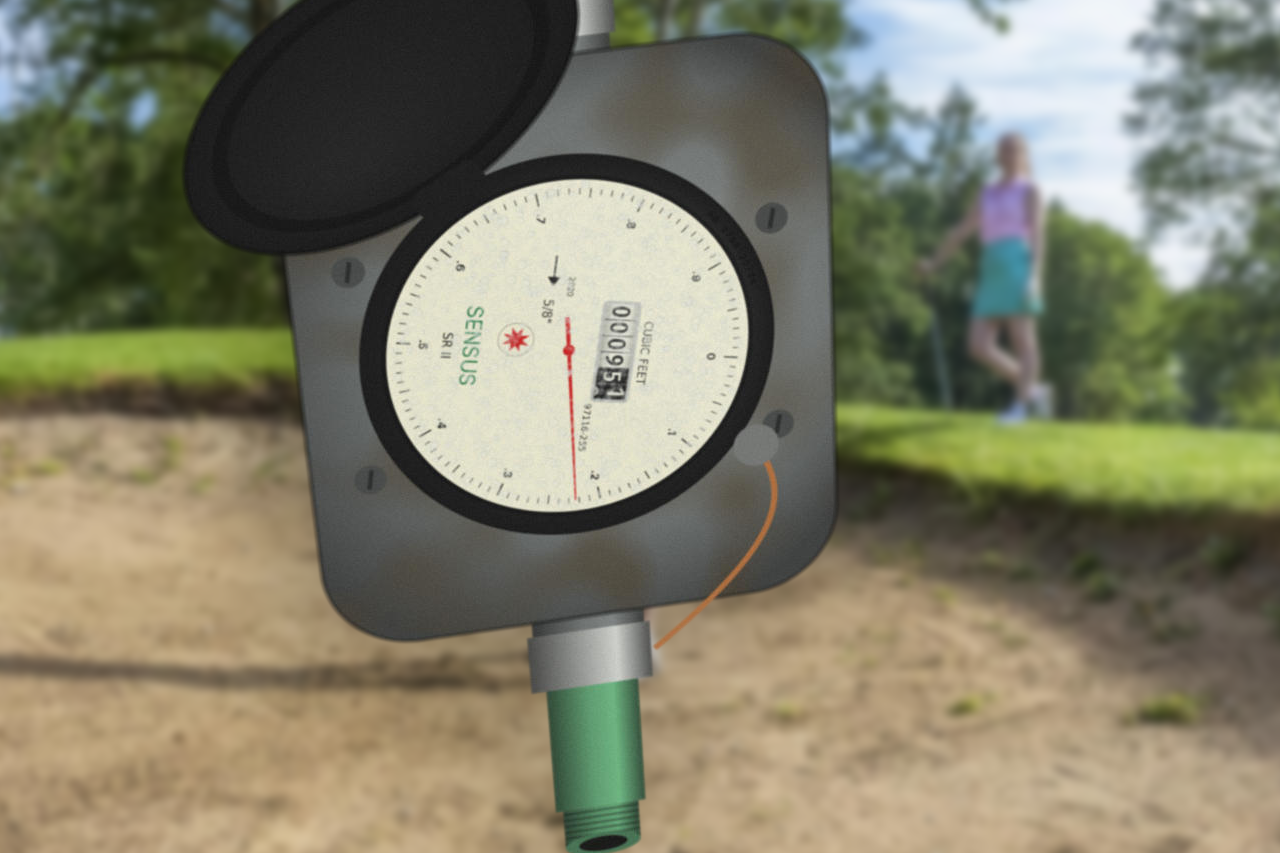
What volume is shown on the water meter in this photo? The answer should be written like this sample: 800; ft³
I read 951.22; ft³
